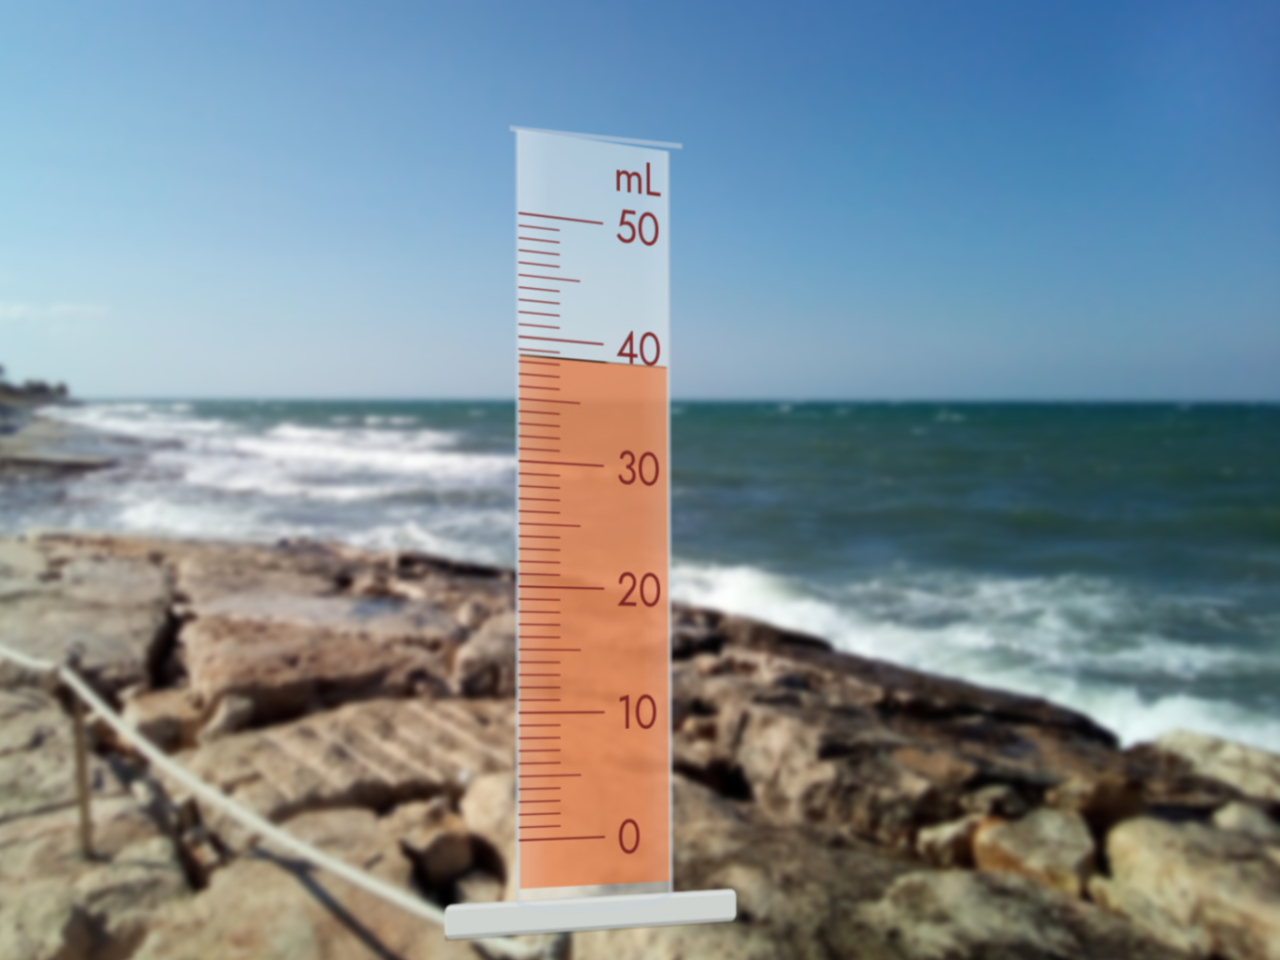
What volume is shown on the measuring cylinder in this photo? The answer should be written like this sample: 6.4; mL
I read 38.5; mL
